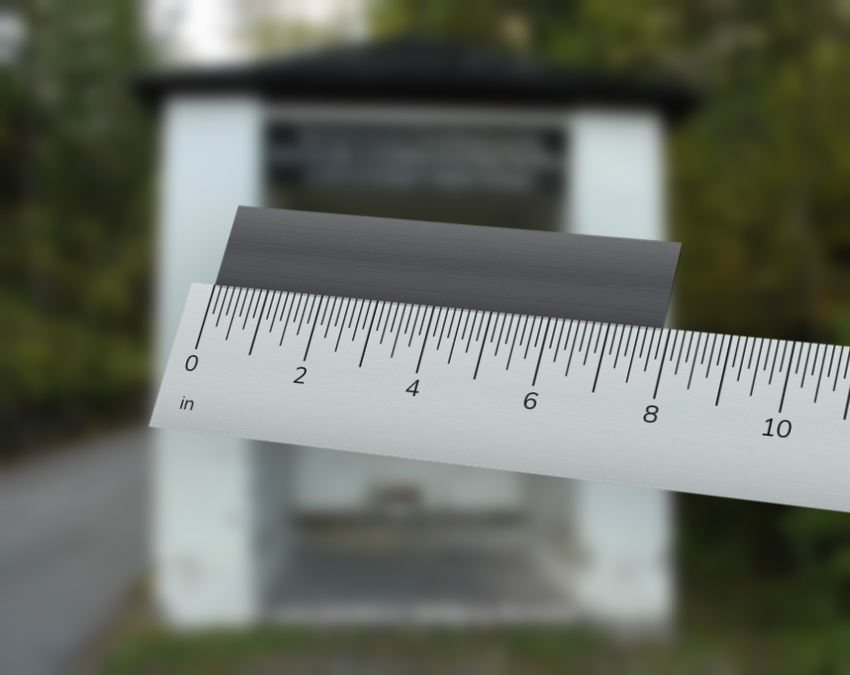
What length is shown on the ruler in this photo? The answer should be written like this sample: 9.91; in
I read 7.875; in
